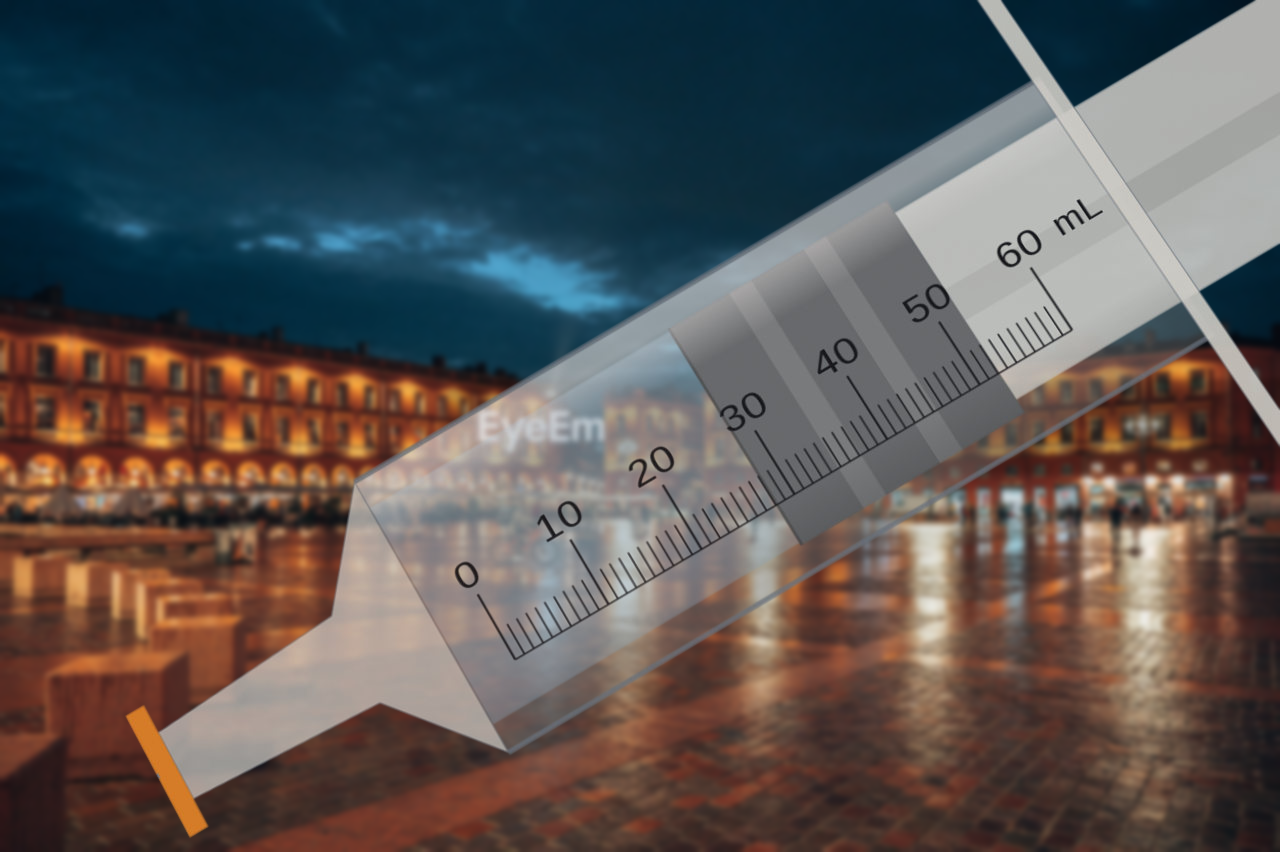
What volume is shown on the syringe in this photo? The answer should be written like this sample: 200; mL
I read 28; mL
